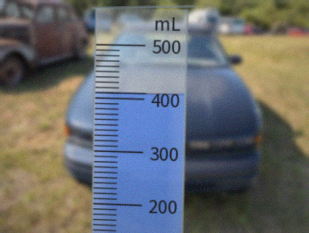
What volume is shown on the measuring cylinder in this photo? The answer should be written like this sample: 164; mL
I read 410; mL
